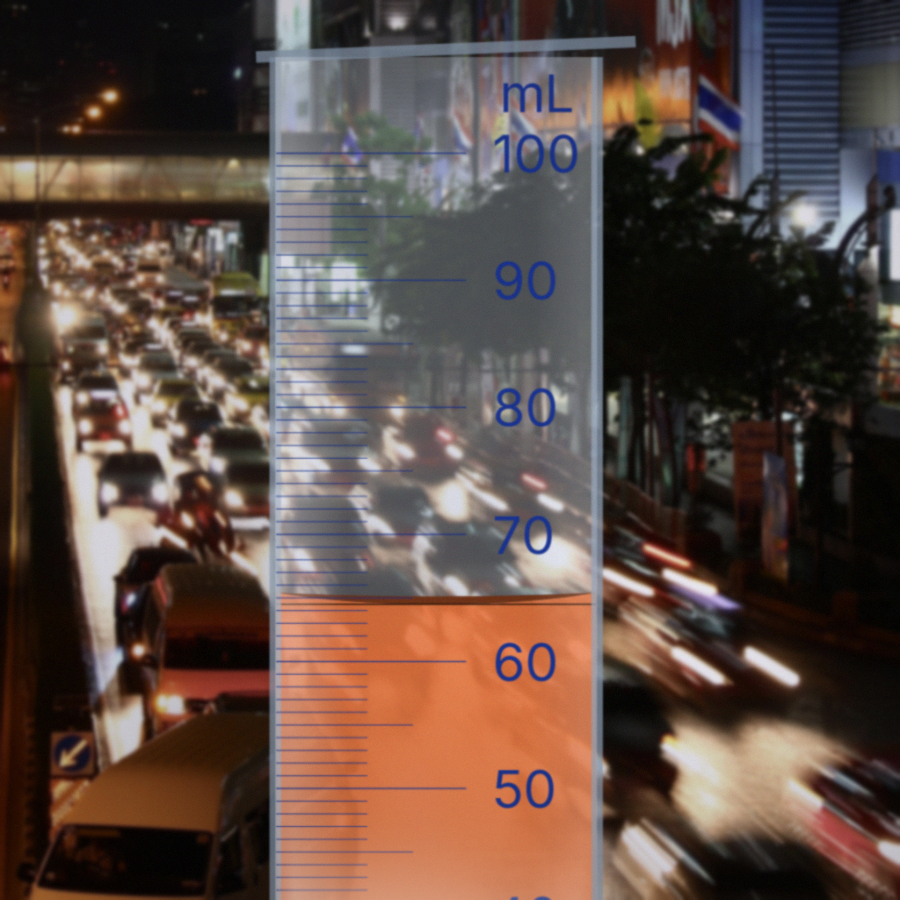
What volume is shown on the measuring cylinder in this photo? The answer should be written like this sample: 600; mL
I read 64.5; mL
